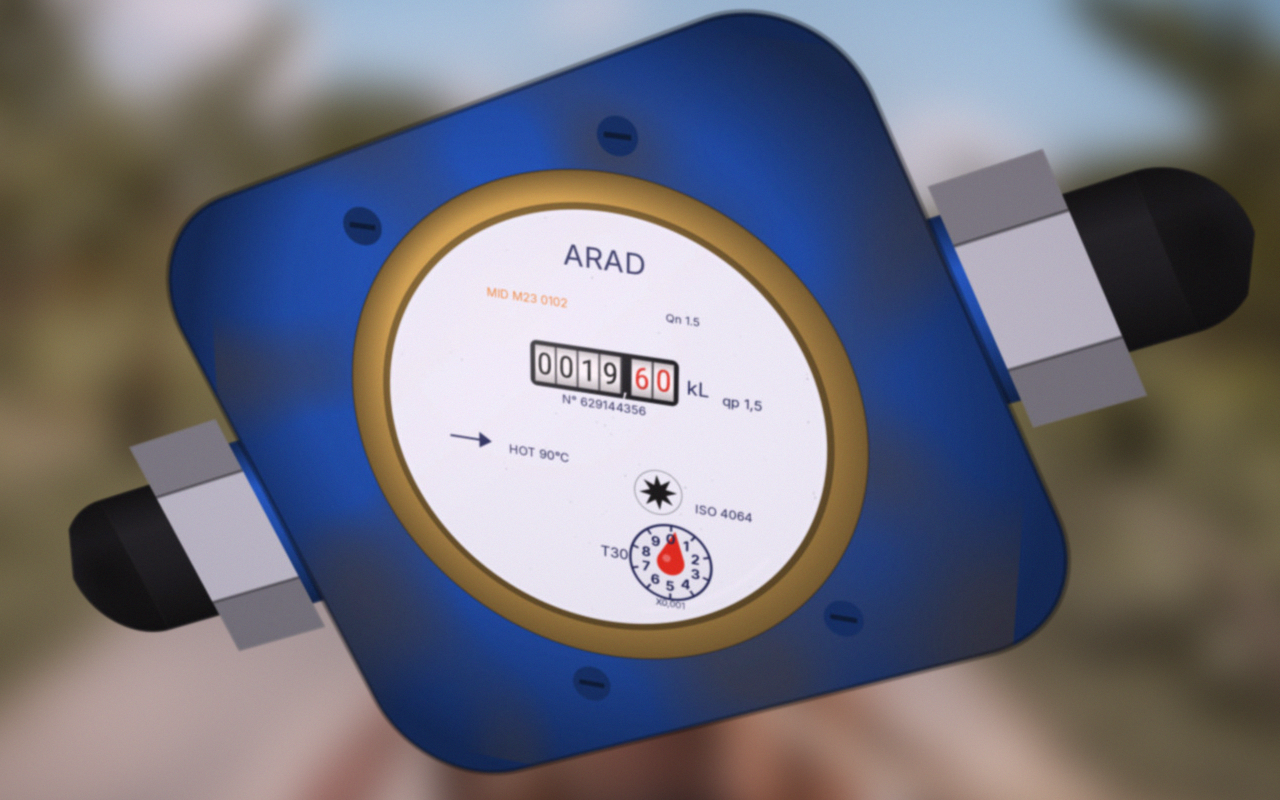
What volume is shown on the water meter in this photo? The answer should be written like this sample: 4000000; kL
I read 19.600; kL
